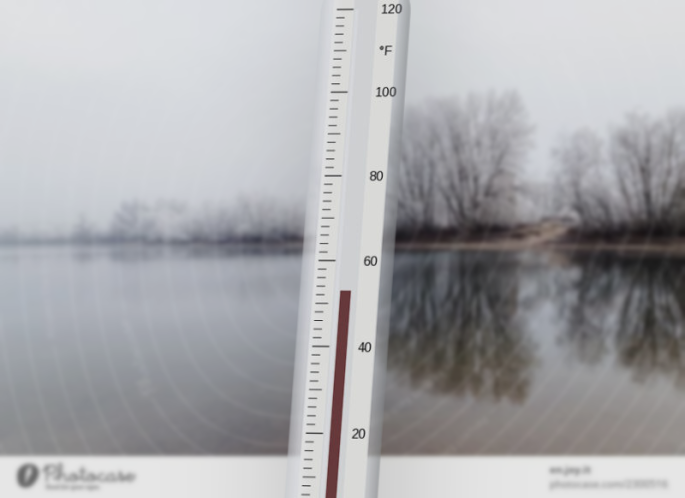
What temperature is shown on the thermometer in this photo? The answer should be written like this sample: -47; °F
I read 53; °F
